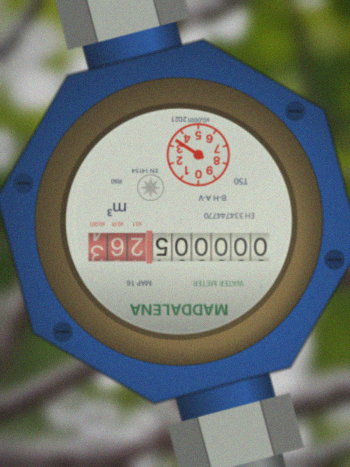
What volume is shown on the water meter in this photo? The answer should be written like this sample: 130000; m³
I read 5.2633; m³
